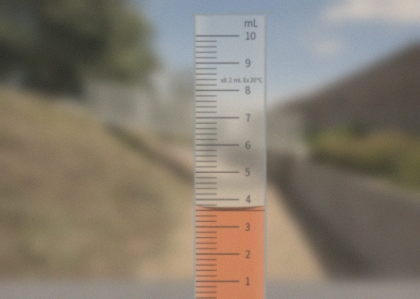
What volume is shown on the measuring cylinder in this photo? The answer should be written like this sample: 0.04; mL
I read 3.6; mL
